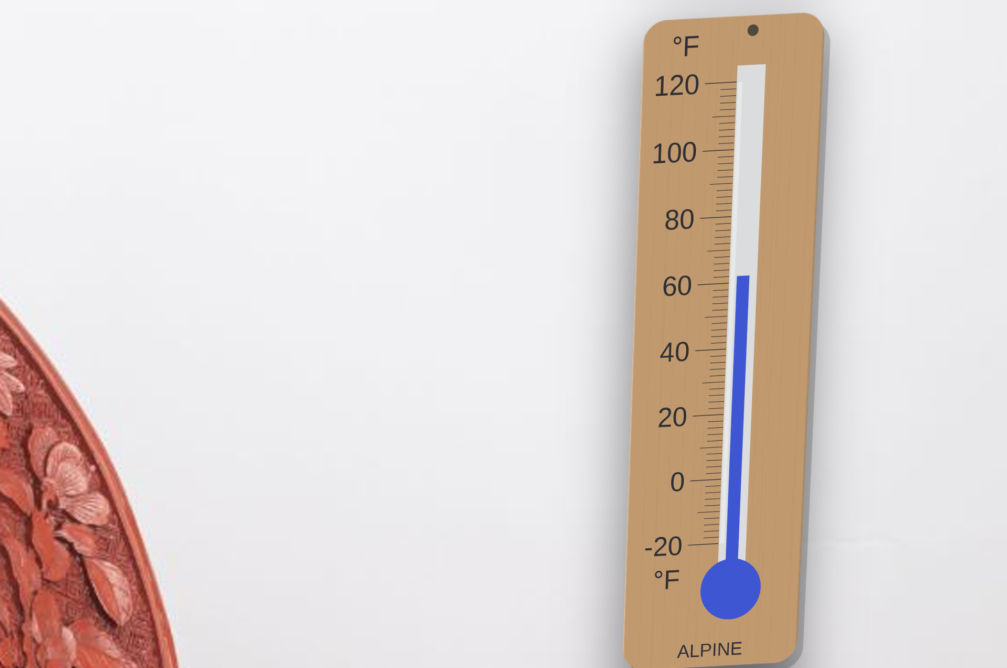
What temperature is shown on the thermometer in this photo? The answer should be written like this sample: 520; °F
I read 62; °F
